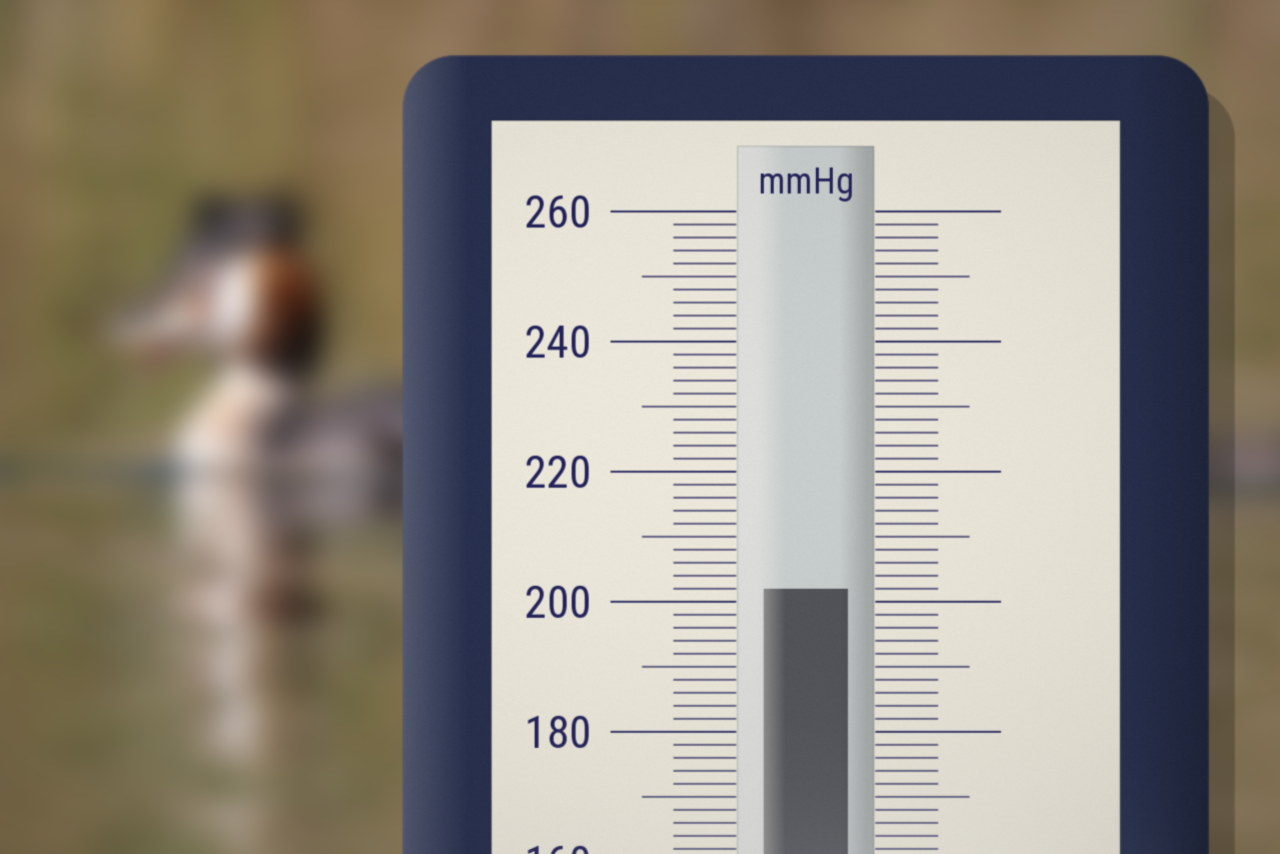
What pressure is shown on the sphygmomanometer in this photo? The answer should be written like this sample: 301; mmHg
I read 202; mmHg
